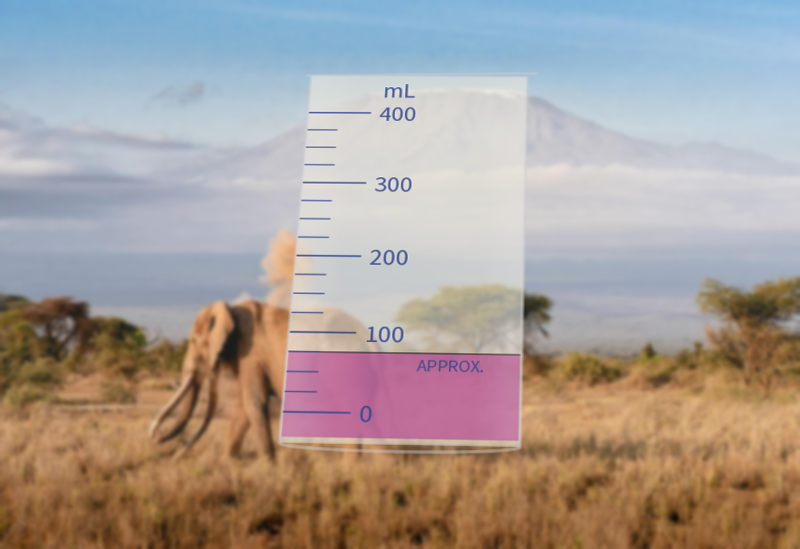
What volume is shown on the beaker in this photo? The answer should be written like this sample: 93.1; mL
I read 75; mL
